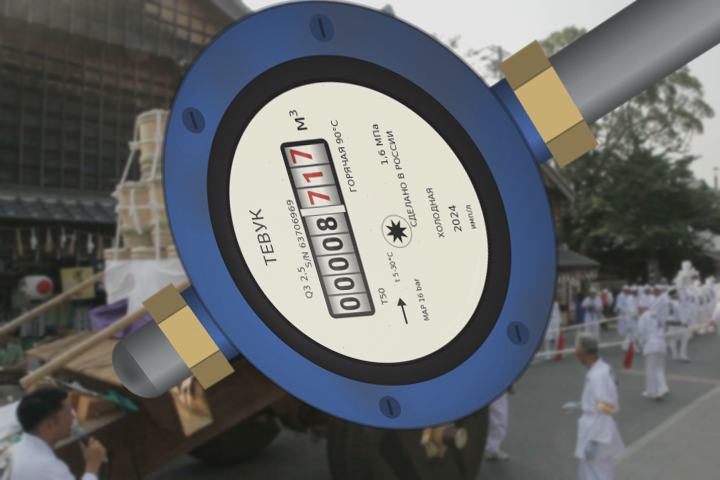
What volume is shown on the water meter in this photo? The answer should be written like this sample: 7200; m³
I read 8.717; m³
